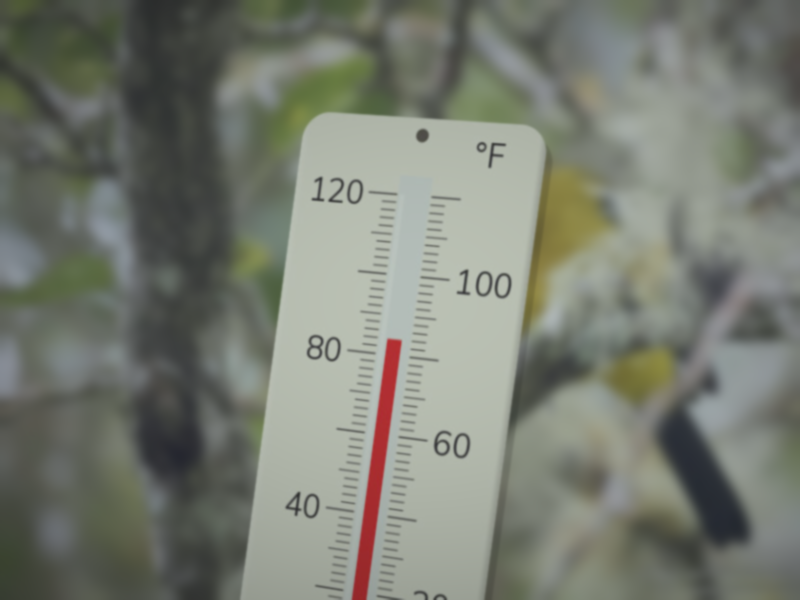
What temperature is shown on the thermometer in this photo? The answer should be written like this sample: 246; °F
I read 84; °F
